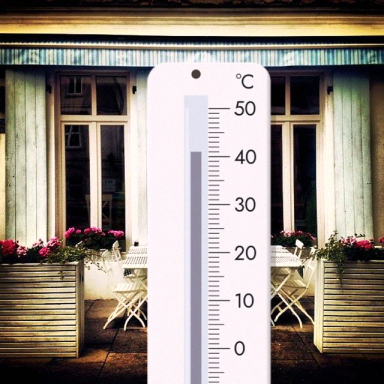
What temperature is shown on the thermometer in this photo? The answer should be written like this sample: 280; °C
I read 41; °C
